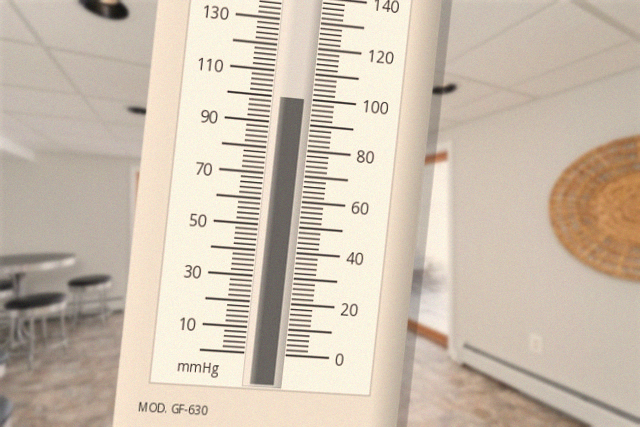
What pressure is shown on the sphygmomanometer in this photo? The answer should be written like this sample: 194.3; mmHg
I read 100; mmHg
